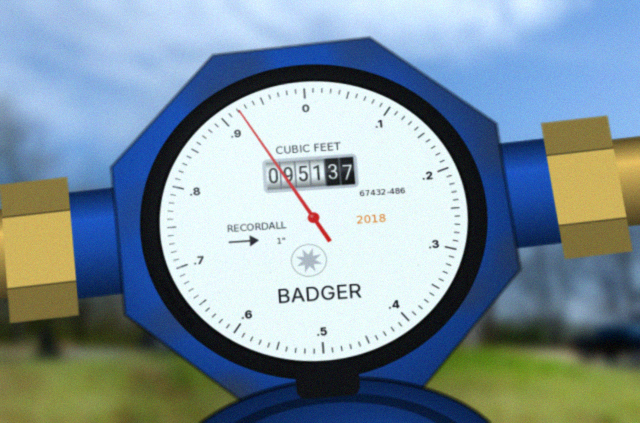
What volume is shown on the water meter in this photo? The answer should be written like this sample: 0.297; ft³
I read 95136.92; ft³
